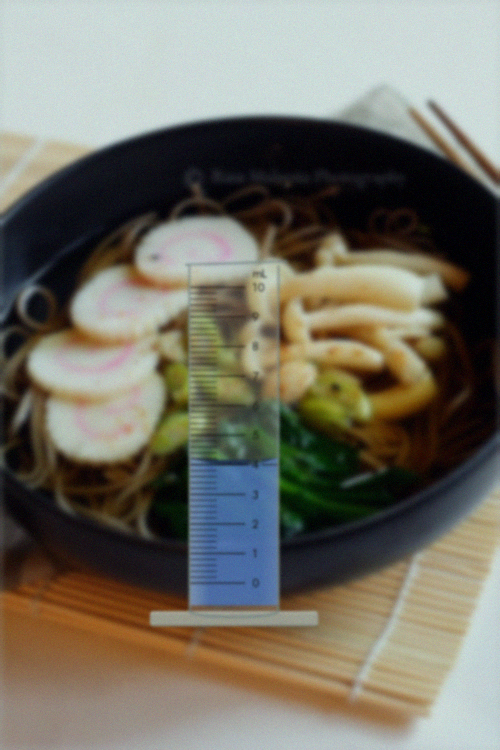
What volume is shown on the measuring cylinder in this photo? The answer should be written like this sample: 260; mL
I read 4; mL
